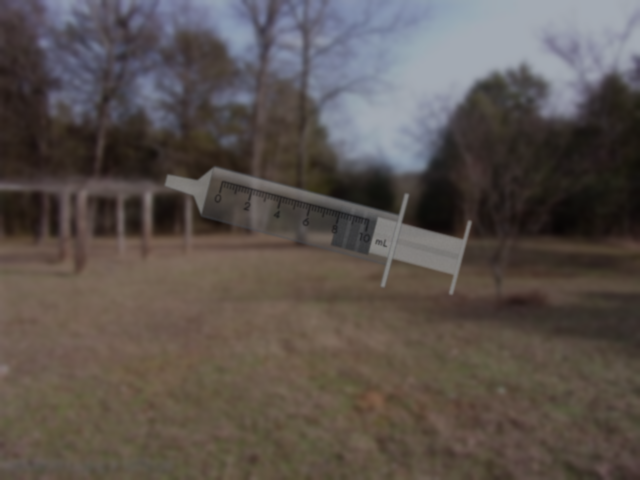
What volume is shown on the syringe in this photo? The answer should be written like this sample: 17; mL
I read 8; mL
